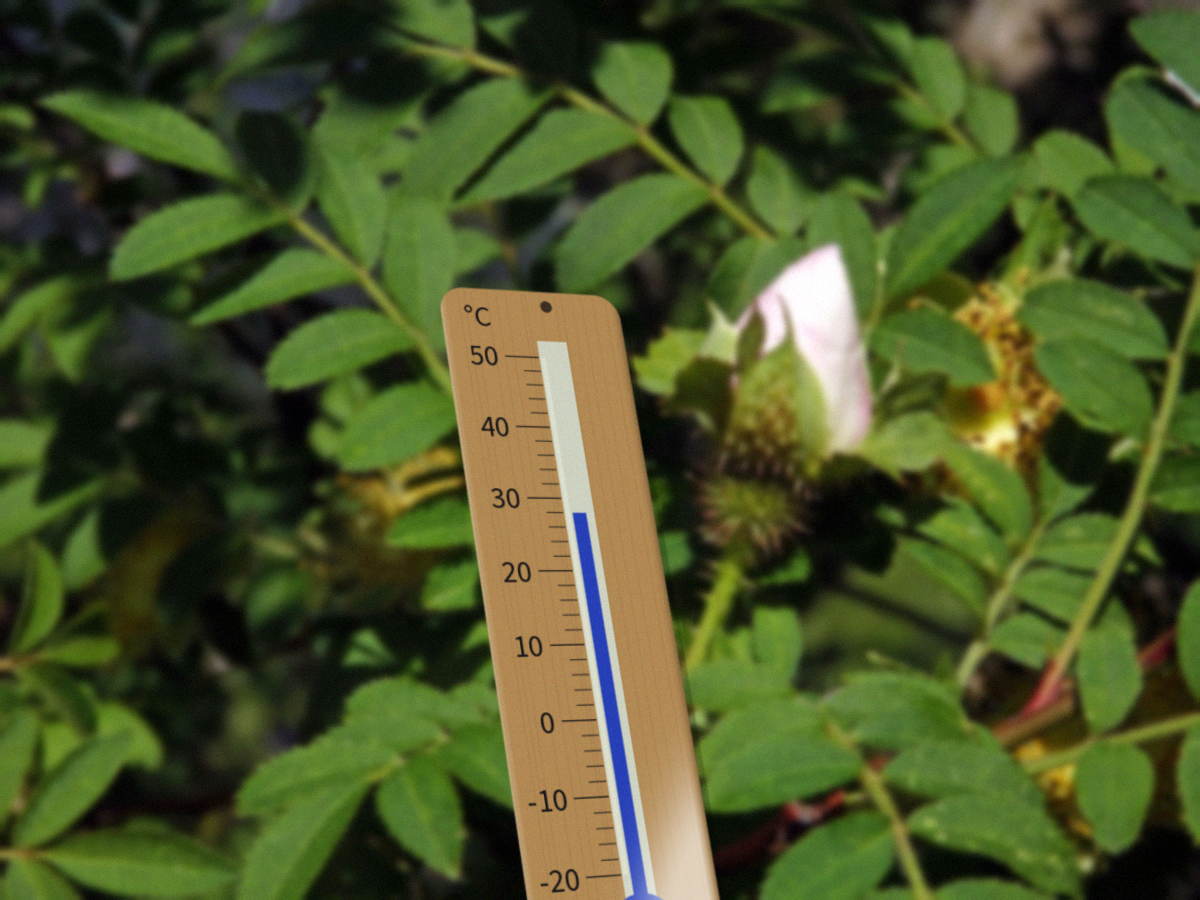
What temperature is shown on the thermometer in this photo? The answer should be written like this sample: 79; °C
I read 28; °C
